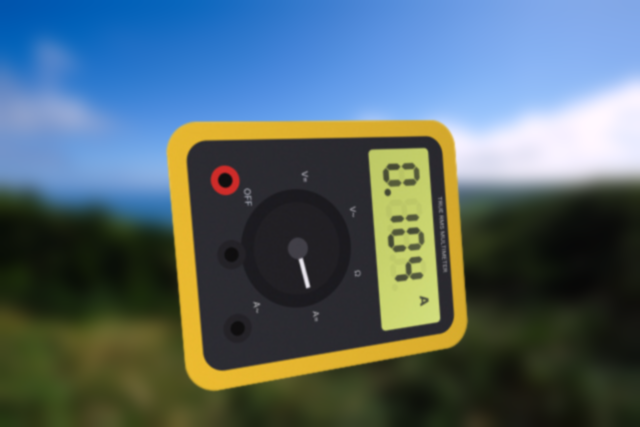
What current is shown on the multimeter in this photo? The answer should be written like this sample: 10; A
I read 0.104; A
